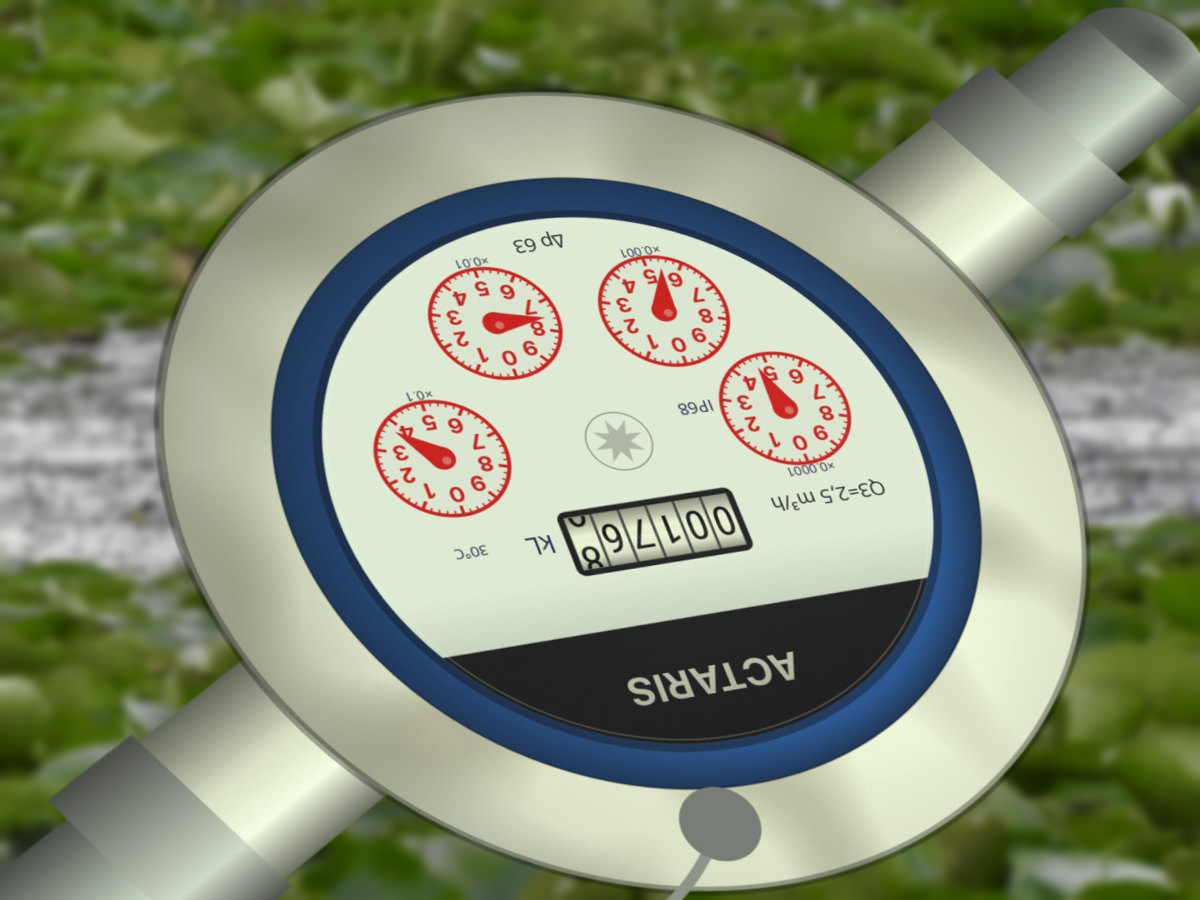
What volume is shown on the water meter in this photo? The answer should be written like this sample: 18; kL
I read 1768.3754; kL
